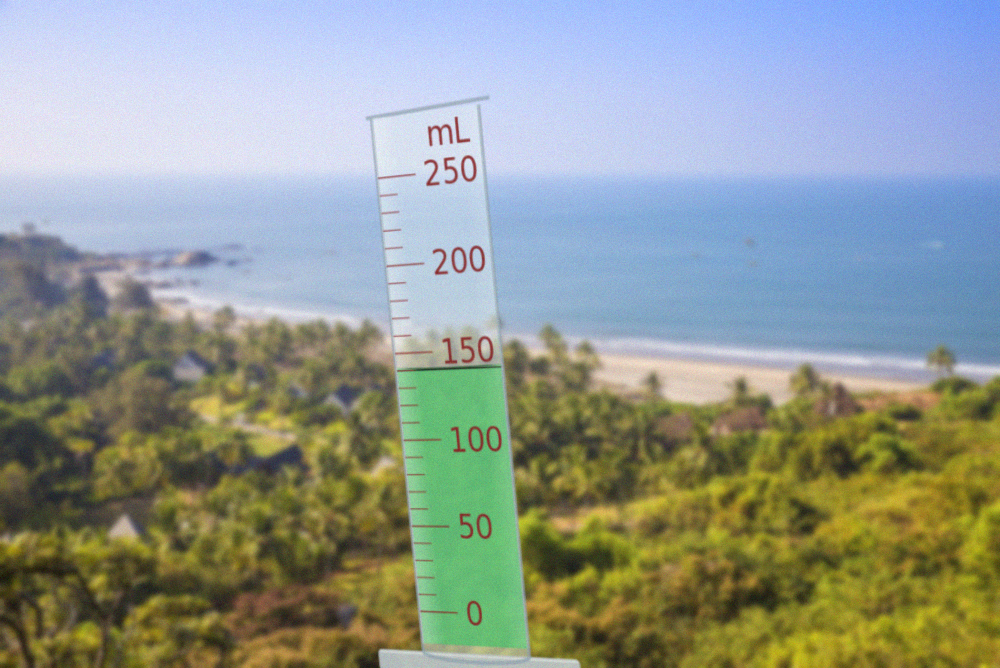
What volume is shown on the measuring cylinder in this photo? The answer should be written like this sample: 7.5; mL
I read 140; mL
